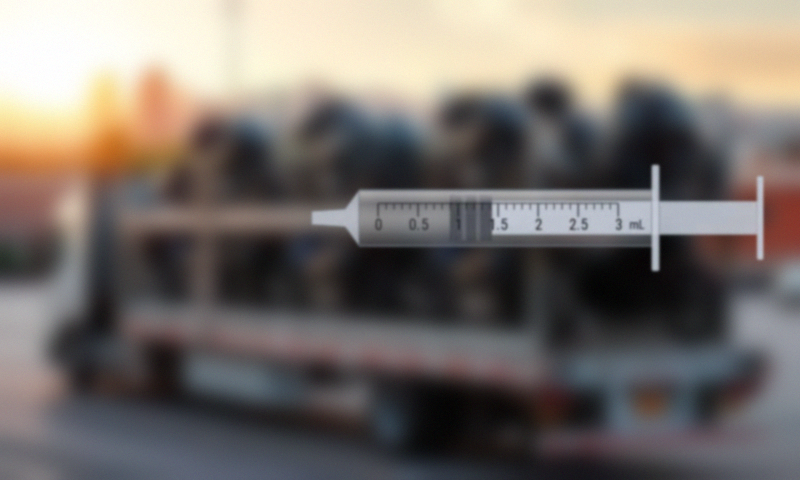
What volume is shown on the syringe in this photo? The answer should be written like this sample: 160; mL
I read 0.9; mL
